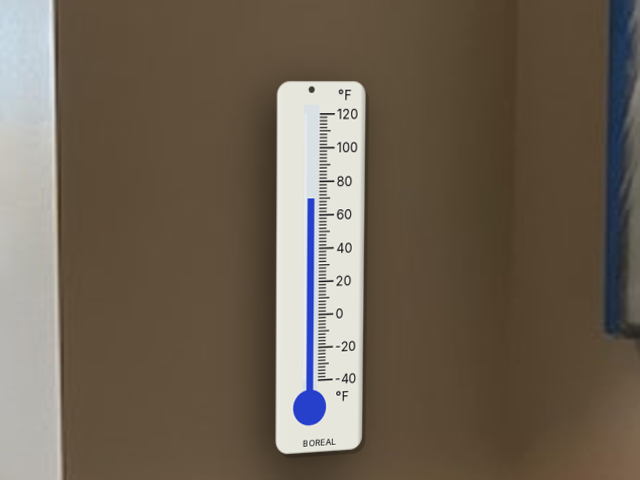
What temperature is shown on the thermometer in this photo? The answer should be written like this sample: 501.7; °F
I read 70; °F
